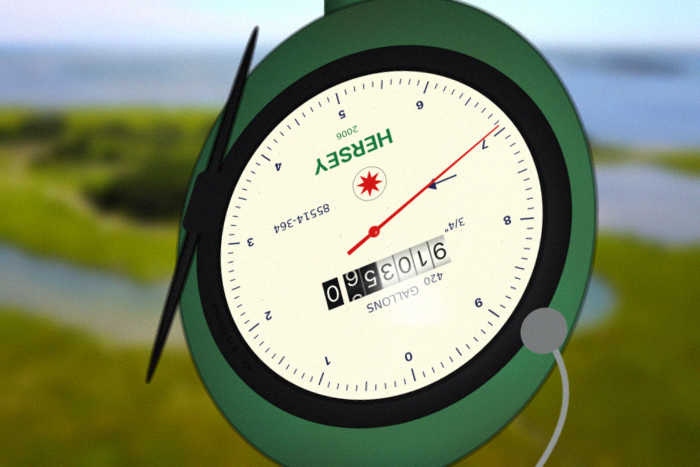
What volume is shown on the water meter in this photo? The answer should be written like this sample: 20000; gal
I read 9103556.9; gal
